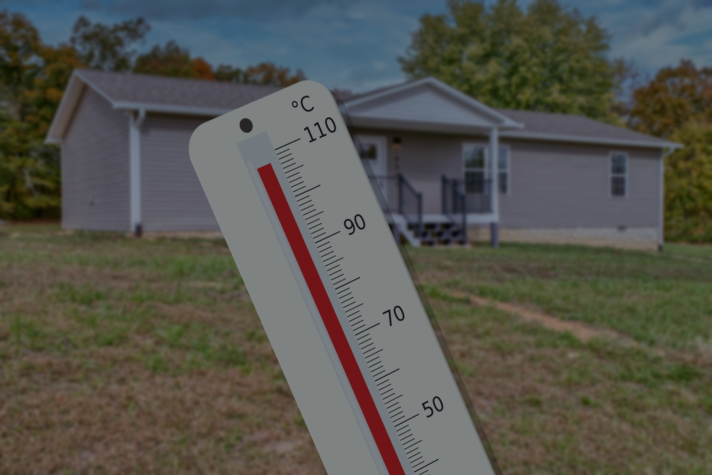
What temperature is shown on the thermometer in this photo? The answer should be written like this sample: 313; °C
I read 108; °C
